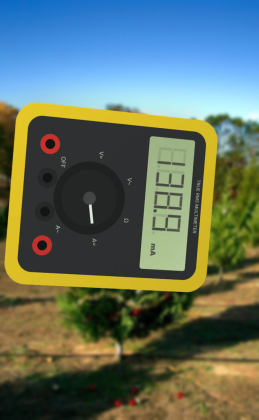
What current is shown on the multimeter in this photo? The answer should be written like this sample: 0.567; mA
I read 138.9; mA
